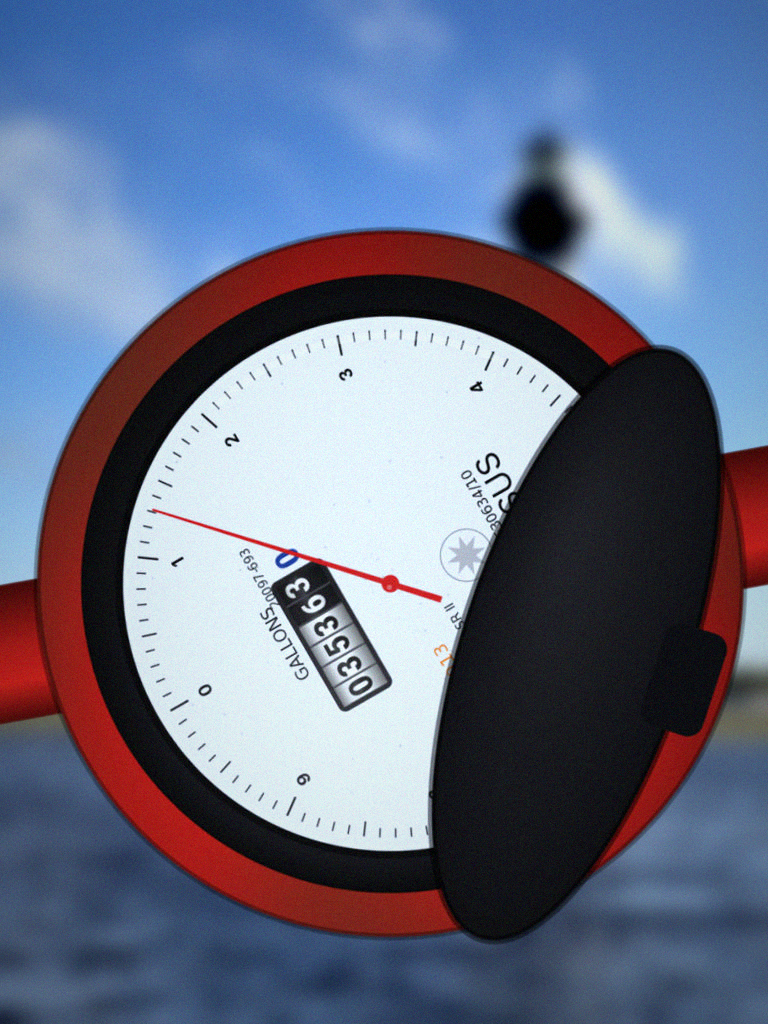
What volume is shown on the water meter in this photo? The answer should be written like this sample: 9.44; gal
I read 353631.3; gal
